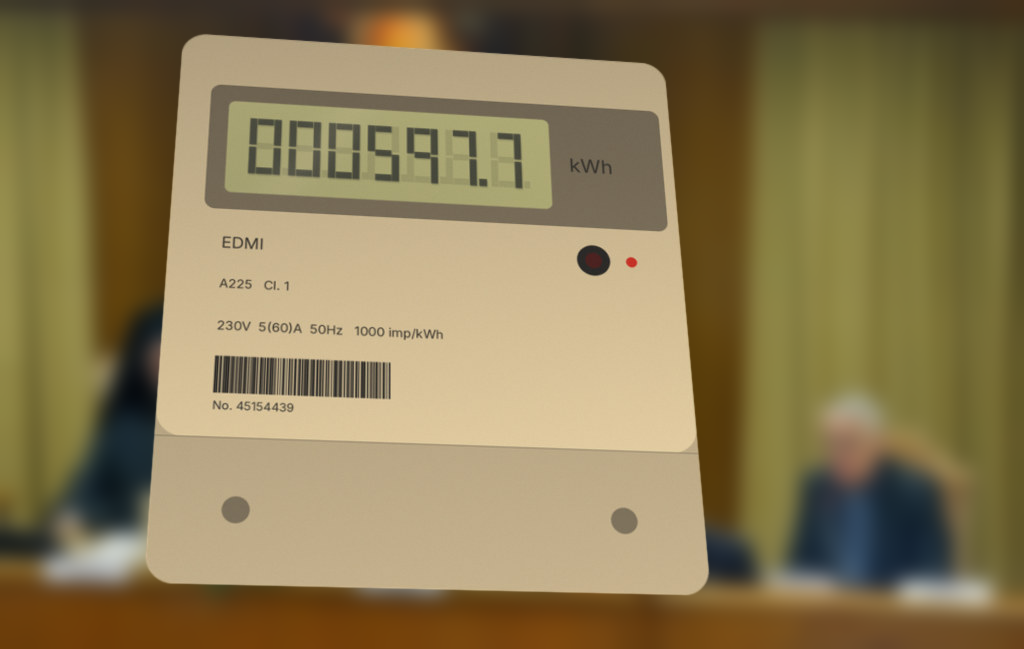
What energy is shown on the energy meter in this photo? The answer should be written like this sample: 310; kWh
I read 597.7; kWh
